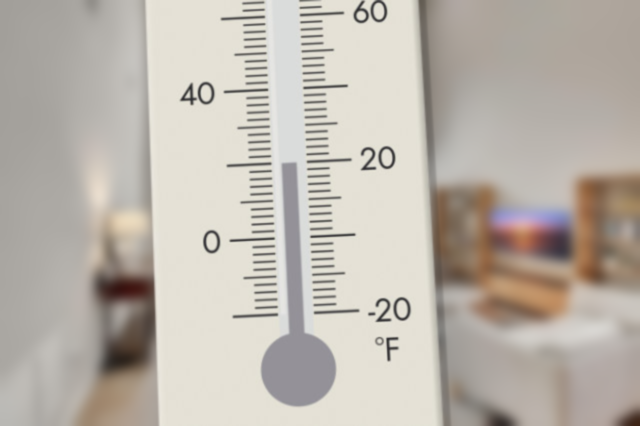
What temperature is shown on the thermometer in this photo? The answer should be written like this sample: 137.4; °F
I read 20; °F
